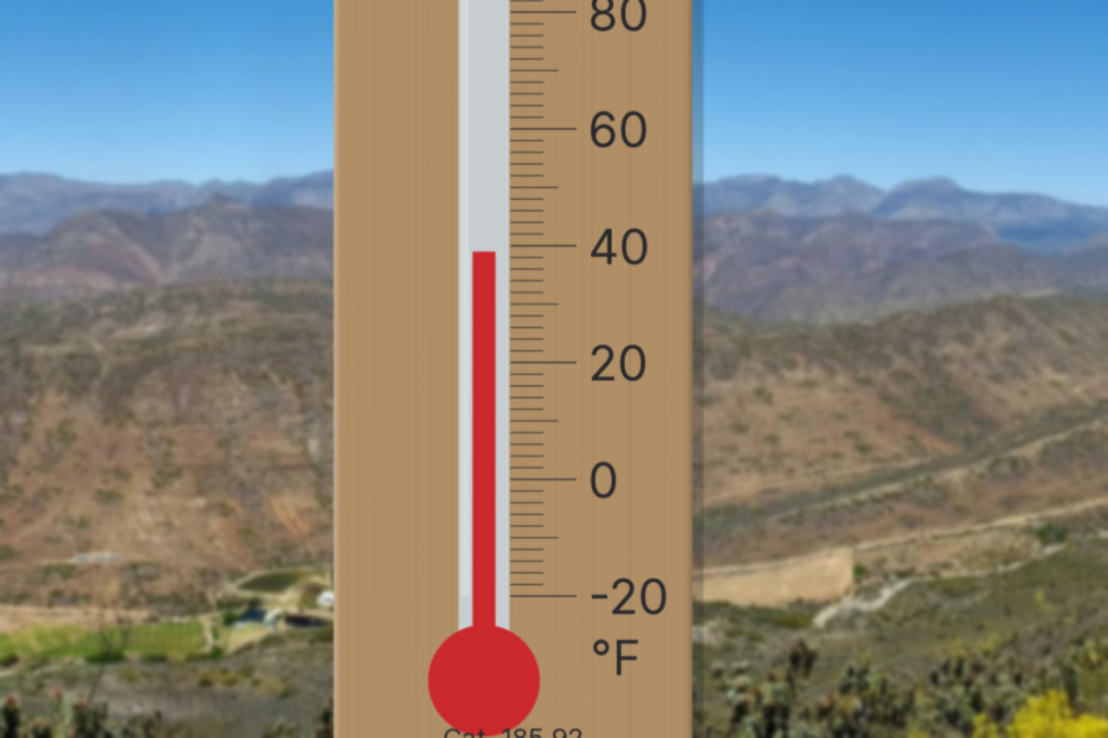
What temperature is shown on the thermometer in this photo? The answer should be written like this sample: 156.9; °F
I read 39; °F
